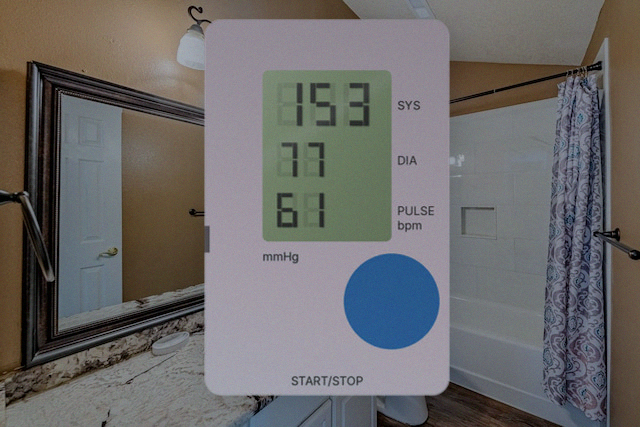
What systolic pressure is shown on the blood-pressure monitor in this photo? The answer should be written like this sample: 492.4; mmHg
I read 153; mmHg
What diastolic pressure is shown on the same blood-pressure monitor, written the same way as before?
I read 77; mmHg
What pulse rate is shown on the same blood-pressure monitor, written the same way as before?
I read 61; bpm
